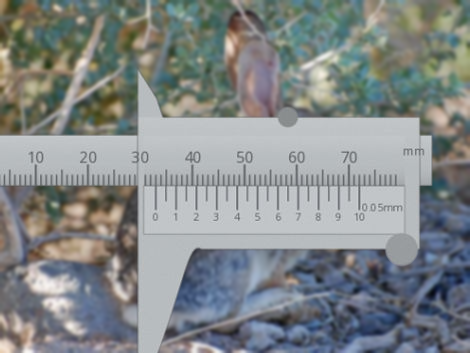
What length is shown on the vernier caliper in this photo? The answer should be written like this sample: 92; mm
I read 33.0; mm
